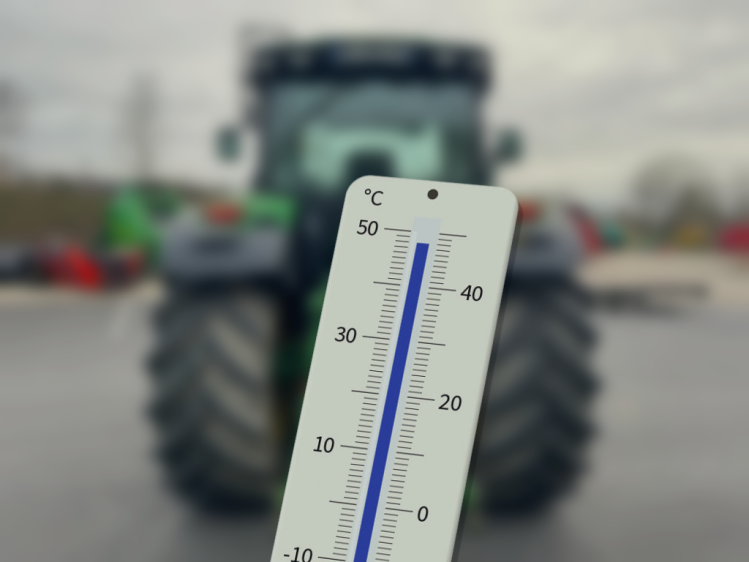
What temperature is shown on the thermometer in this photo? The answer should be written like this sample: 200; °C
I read 48; °C
